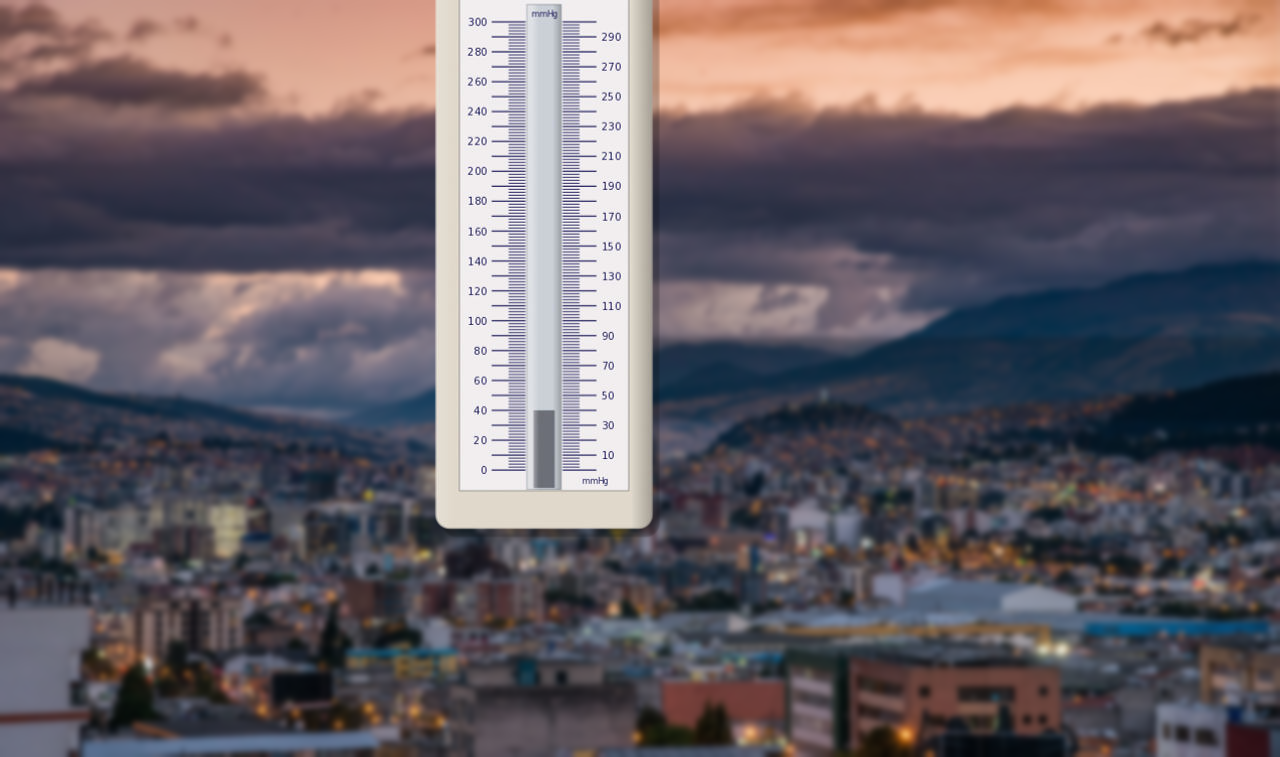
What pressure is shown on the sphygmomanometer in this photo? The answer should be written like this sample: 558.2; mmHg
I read 40; mmHg
